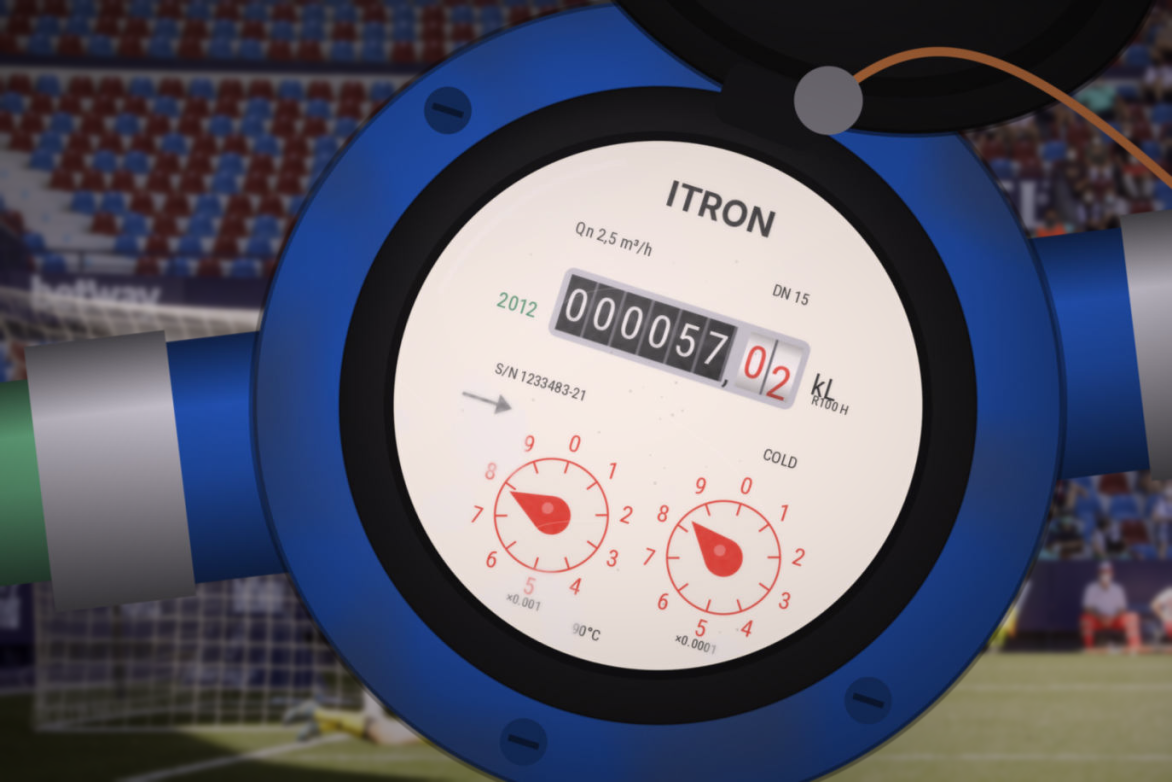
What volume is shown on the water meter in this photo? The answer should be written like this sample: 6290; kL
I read 57.0178; kL
